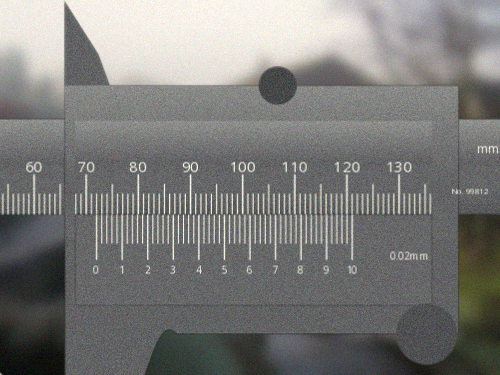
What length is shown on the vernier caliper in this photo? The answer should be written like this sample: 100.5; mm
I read 72.0; mm
